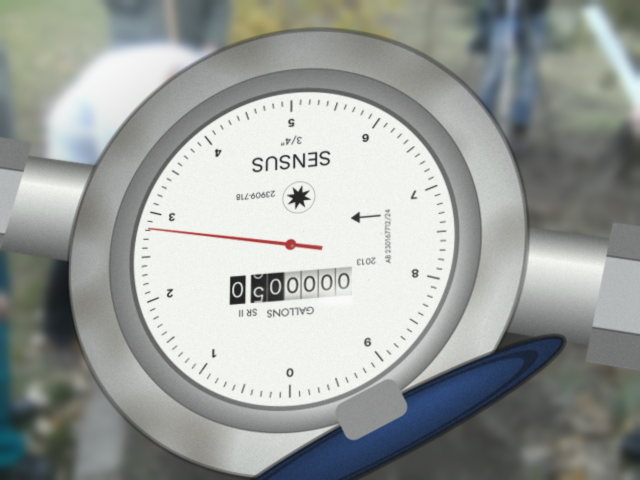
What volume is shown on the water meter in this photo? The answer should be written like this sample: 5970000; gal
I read 52.8; gal
